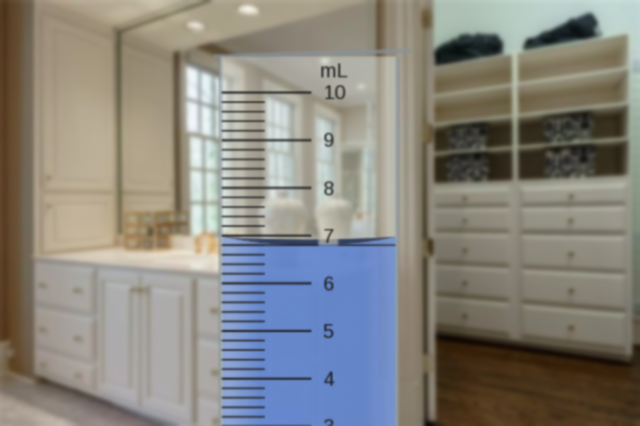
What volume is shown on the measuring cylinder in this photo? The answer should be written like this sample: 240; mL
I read 6.8; mL
